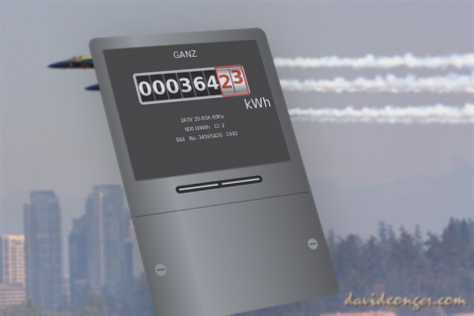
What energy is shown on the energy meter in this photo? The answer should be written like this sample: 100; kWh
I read 364.23; kWh
